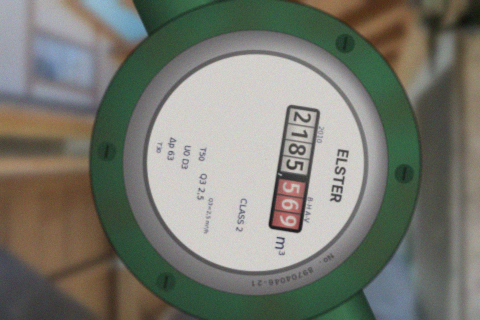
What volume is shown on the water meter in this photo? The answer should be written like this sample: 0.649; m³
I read 2185.569; m³
